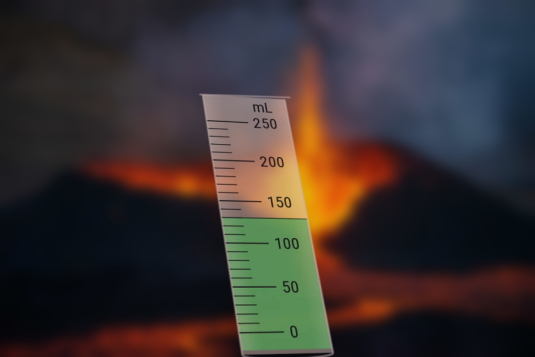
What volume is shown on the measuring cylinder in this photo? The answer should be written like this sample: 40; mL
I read 130; mL
